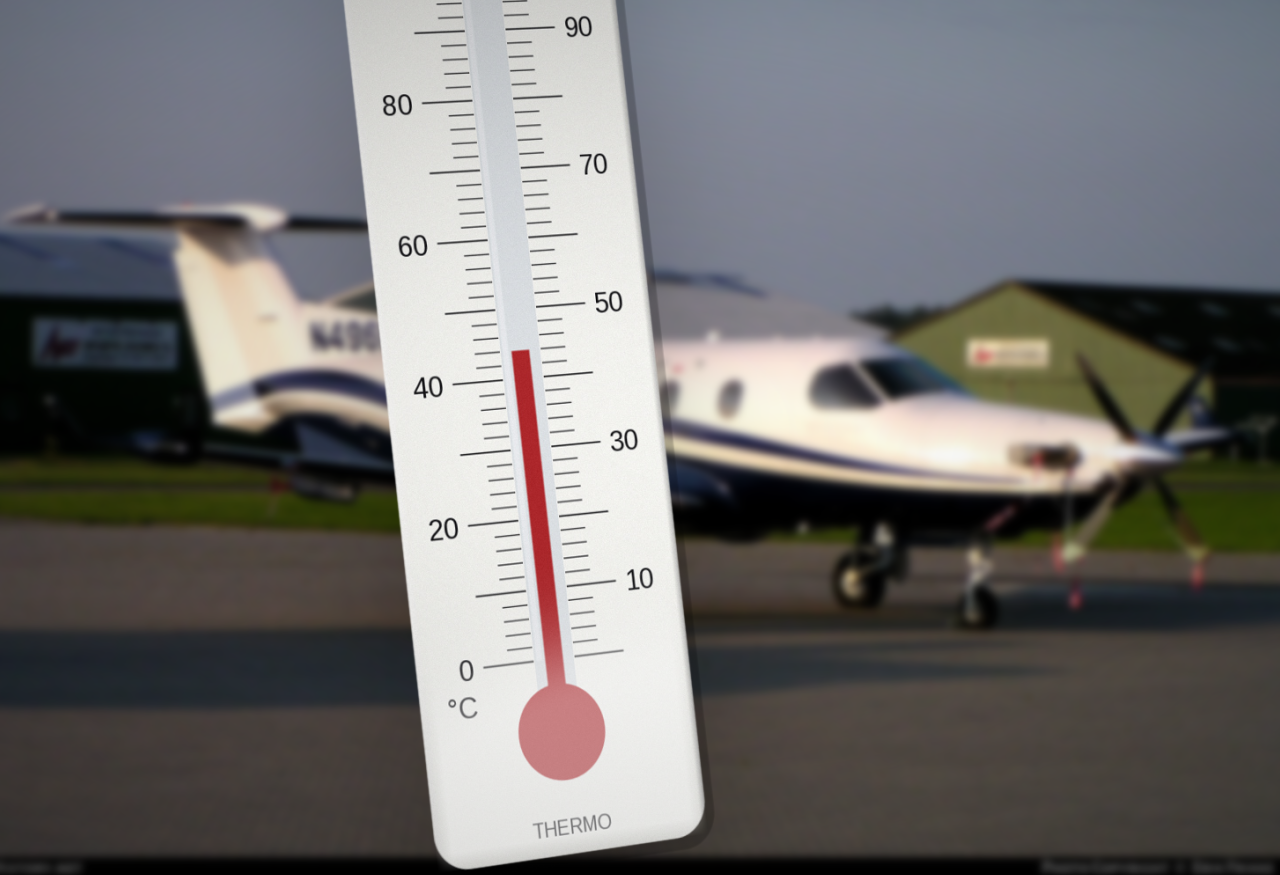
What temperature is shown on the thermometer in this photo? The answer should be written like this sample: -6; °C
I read 44; °C
